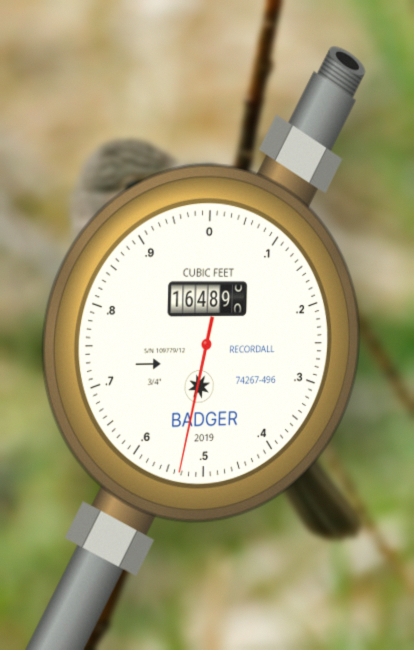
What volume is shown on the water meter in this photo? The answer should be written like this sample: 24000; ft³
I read 164898.53; ft³
